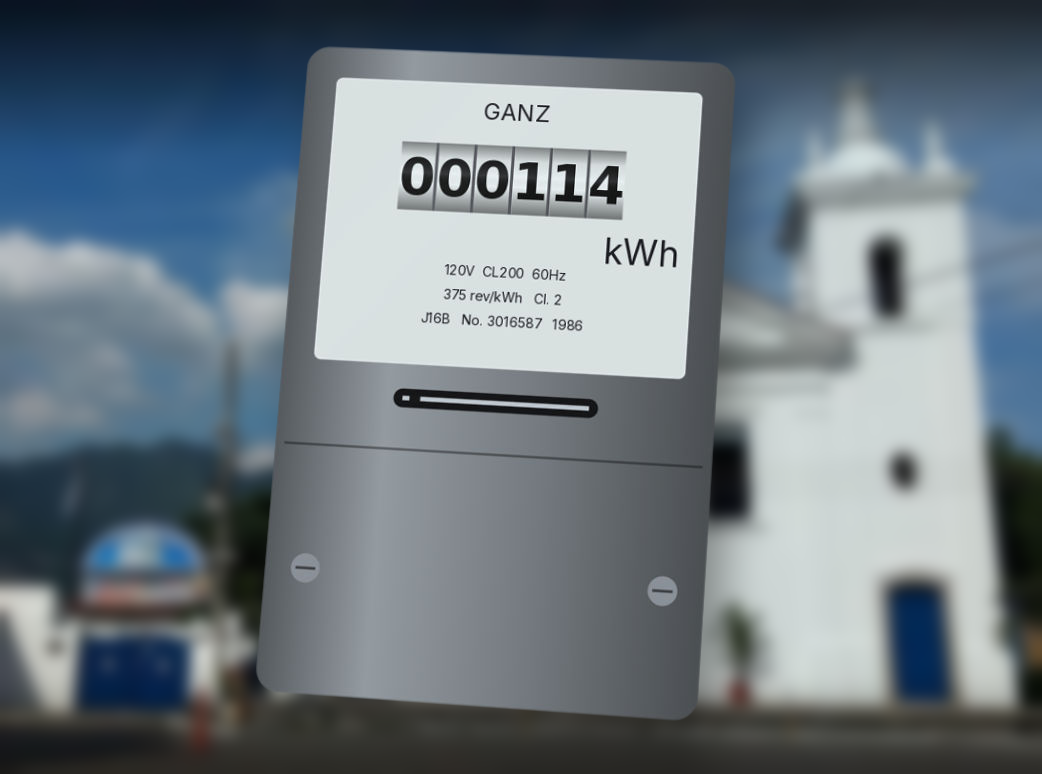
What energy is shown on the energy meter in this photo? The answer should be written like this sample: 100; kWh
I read 114; kWh
